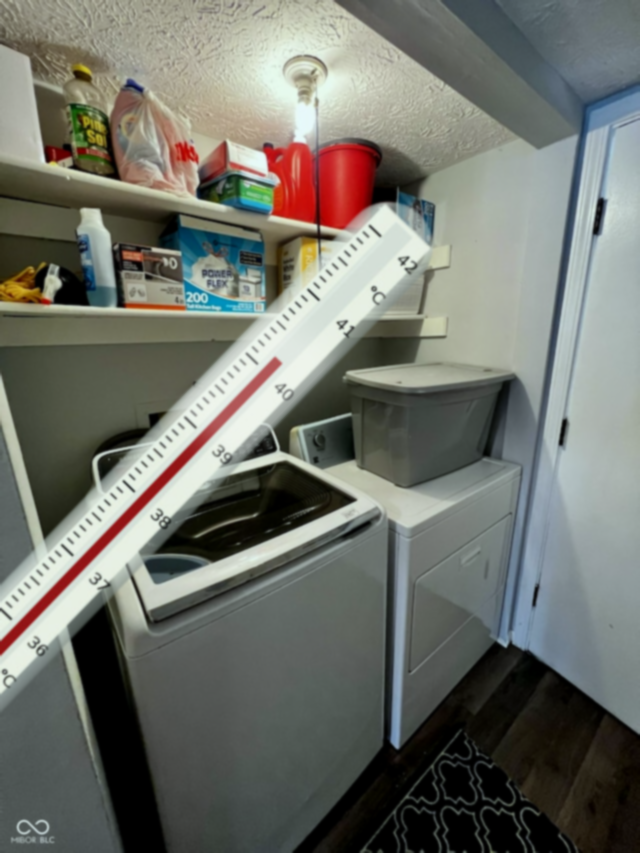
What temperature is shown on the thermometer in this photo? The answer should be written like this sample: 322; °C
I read 40.2; °C
